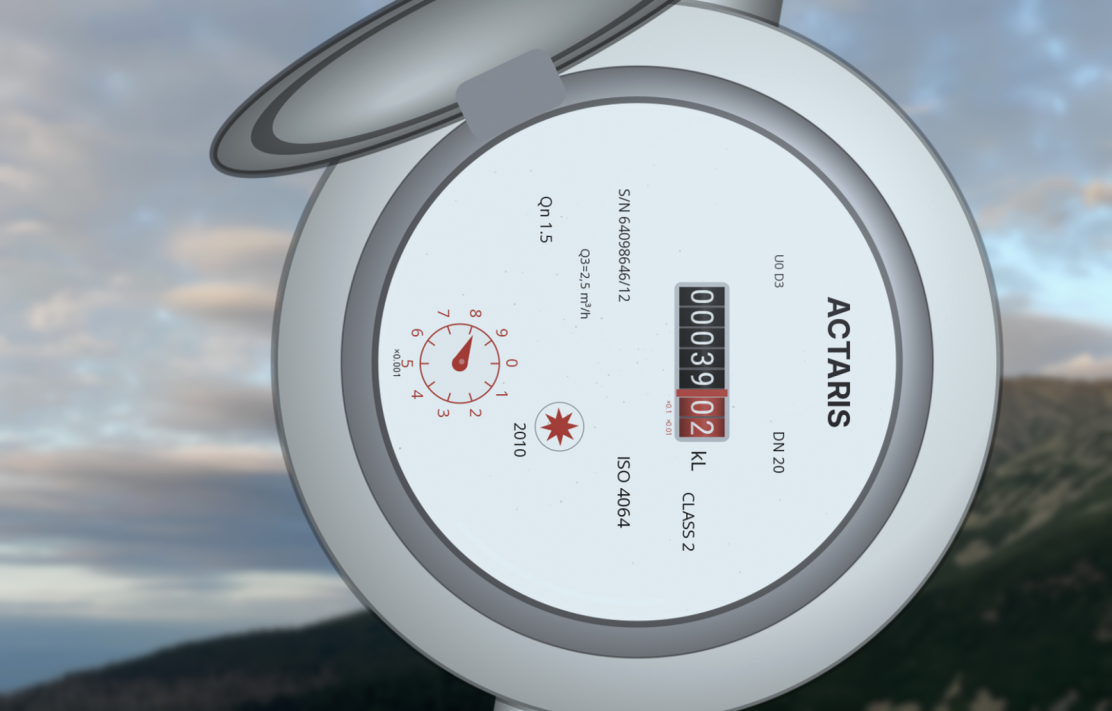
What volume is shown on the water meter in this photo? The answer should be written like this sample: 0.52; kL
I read 39.028; kL
